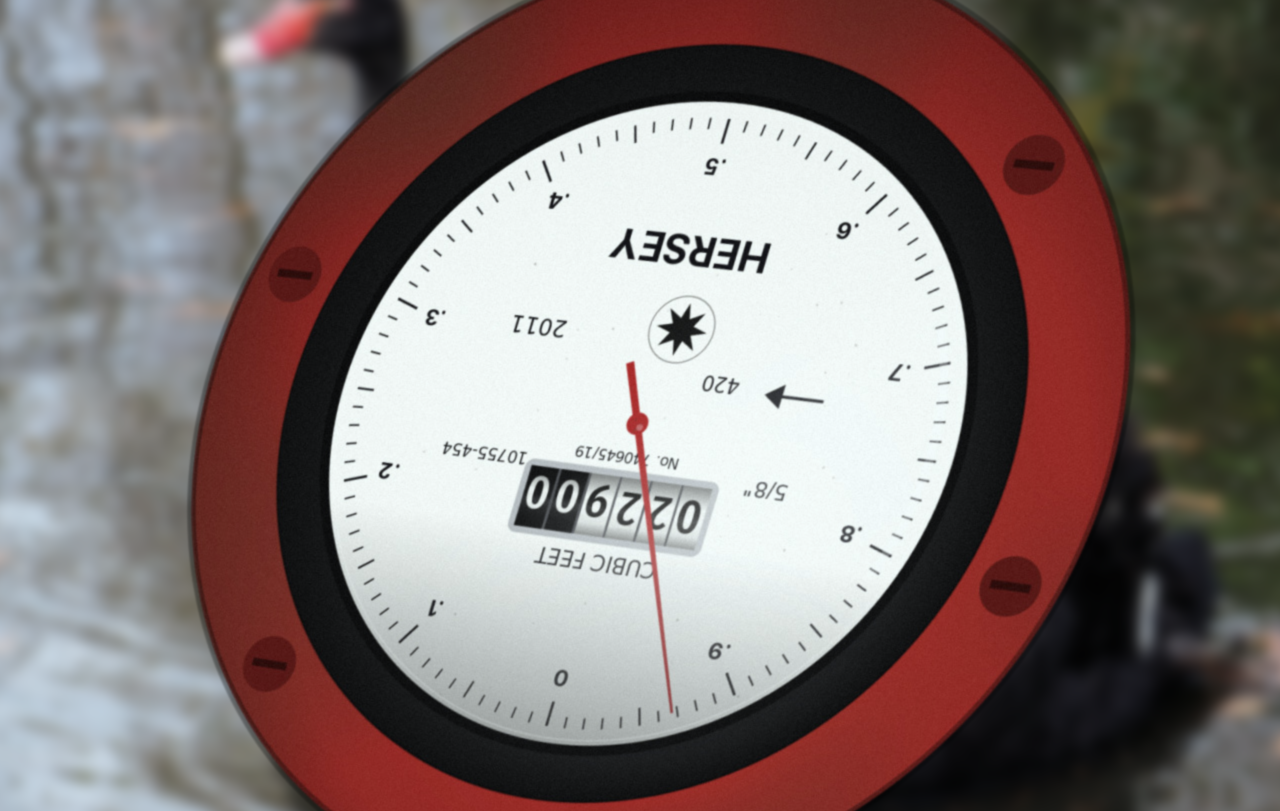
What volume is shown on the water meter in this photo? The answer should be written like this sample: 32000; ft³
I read 22899.93; ft³
